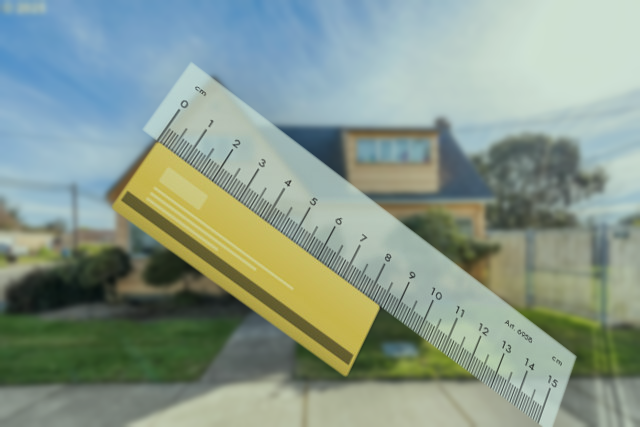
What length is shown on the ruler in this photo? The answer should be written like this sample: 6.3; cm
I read 8.5; cm
